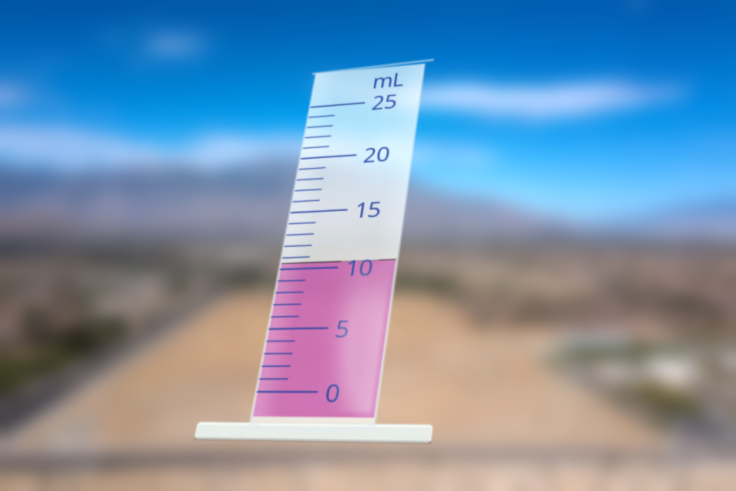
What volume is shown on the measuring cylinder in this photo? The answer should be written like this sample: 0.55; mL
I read 10.5; mL
